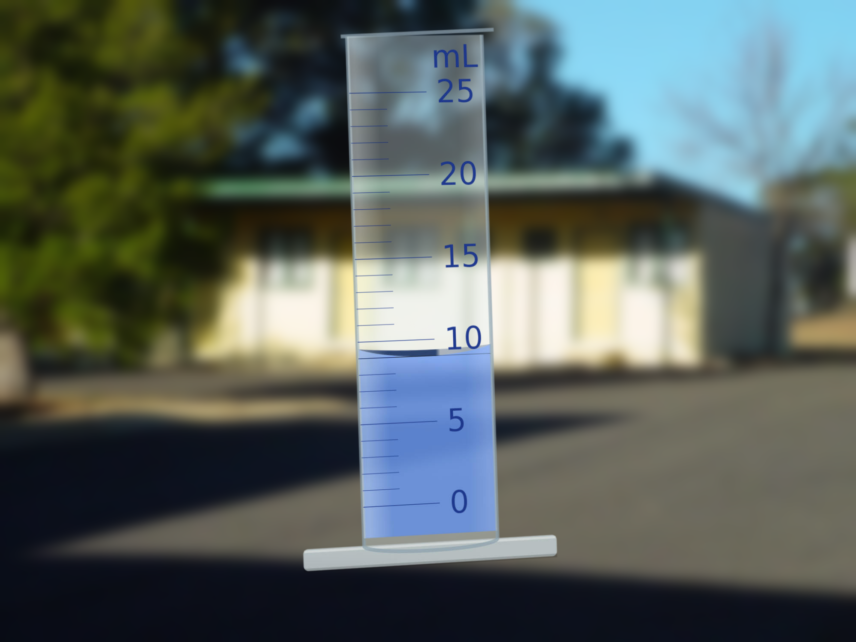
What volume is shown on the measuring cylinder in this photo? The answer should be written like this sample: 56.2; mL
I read 9; mL
